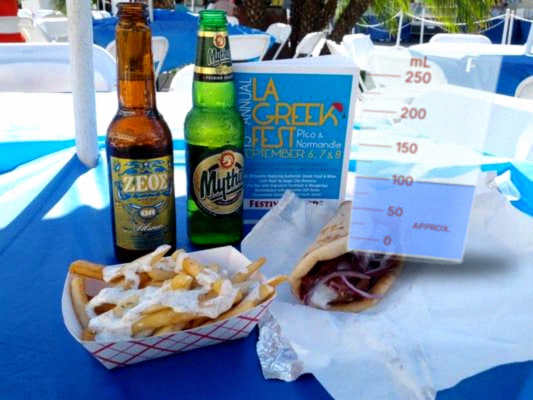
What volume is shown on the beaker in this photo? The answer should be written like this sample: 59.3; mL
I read 100; mL
